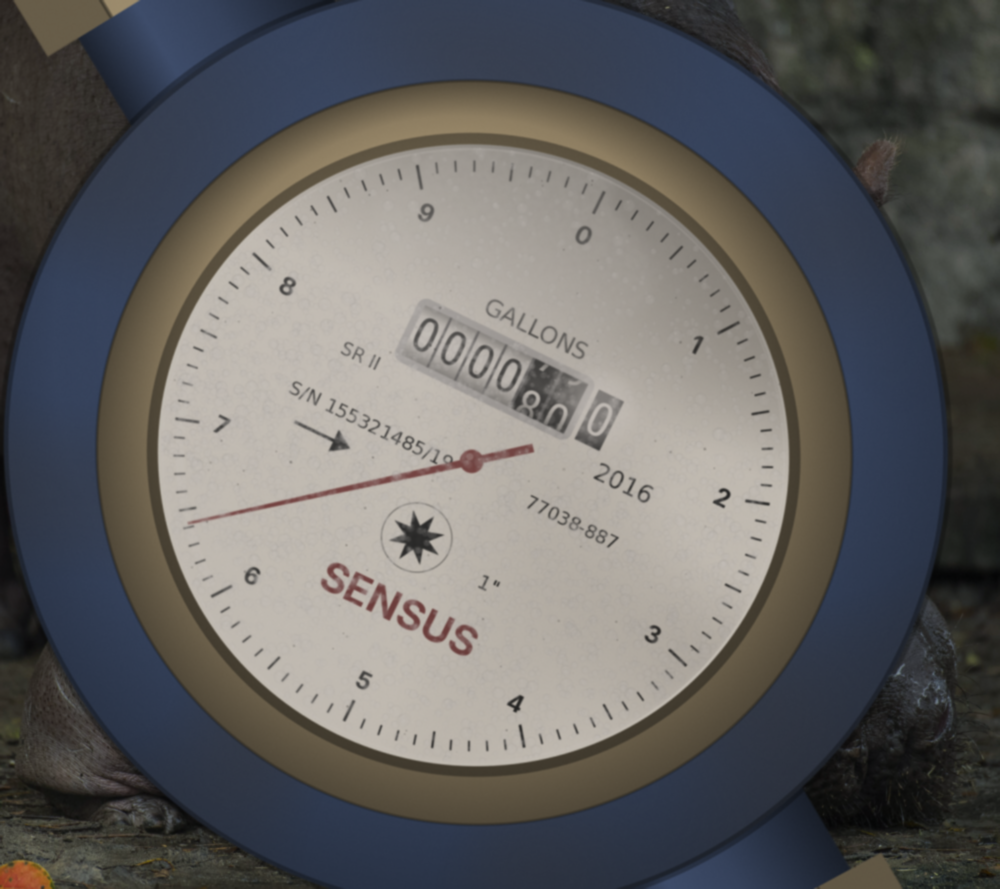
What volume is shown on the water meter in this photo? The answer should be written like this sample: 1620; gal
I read 796.4; gal
